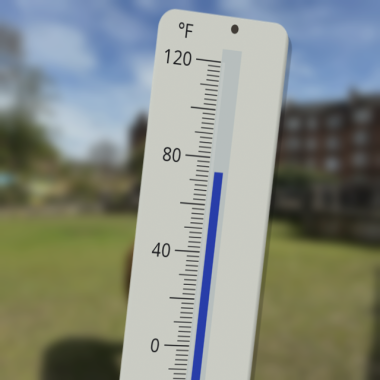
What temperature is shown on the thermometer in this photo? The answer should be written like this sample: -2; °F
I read 74; °F
